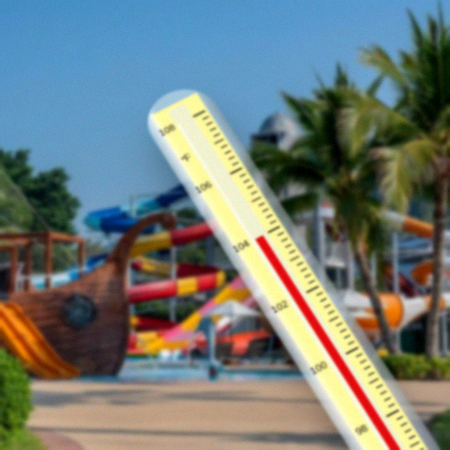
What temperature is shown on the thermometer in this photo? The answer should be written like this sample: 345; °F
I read 104; °F
